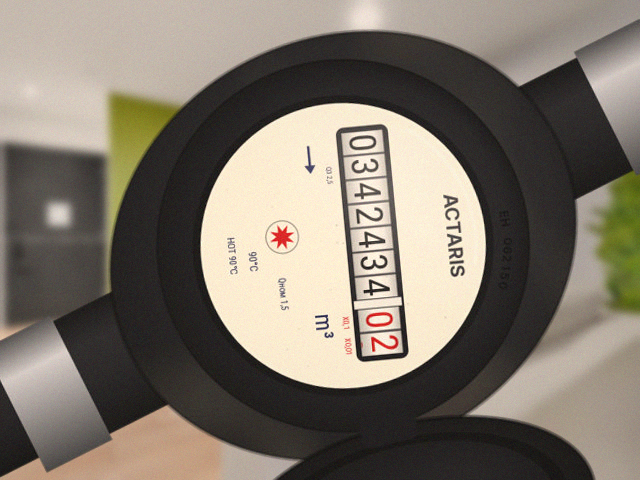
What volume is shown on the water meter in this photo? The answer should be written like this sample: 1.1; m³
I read 342434.02; m³
